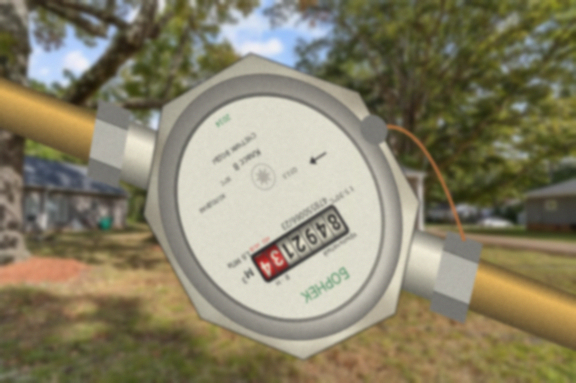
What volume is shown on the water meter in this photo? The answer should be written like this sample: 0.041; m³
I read 84921.34; m³
